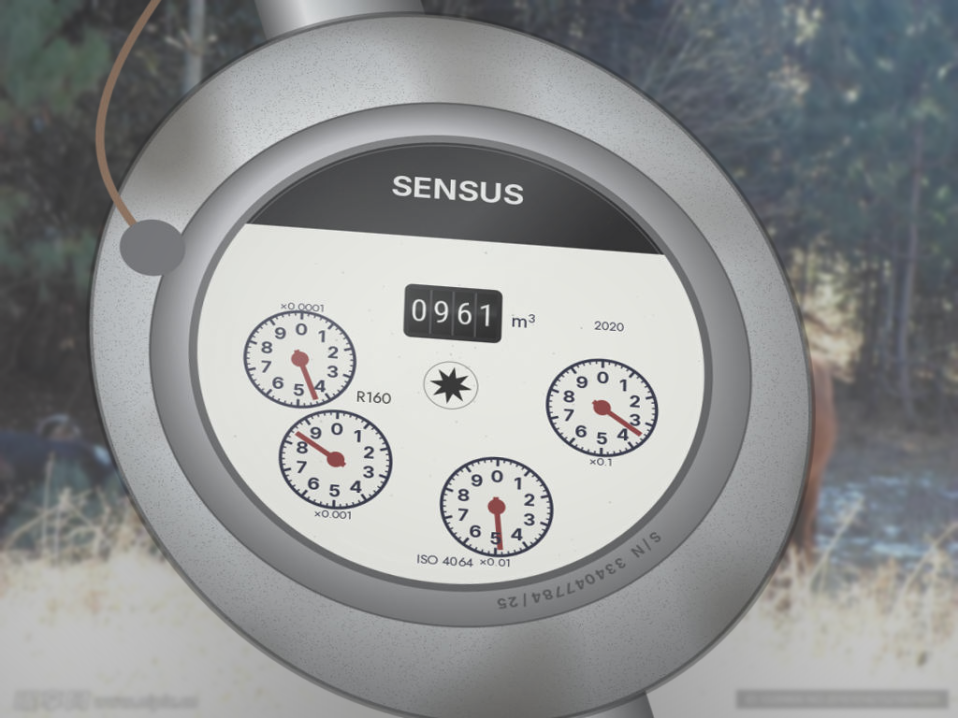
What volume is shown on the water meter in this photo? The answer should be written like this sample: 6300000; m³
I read 961.3484; m³
